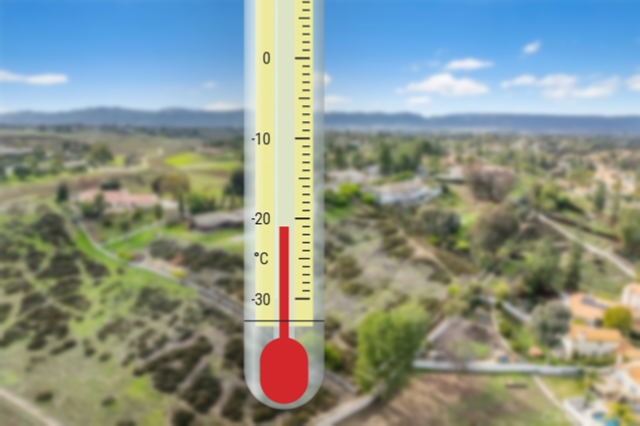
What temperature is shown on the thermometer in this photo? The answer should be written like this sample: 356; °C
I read -21; °C
